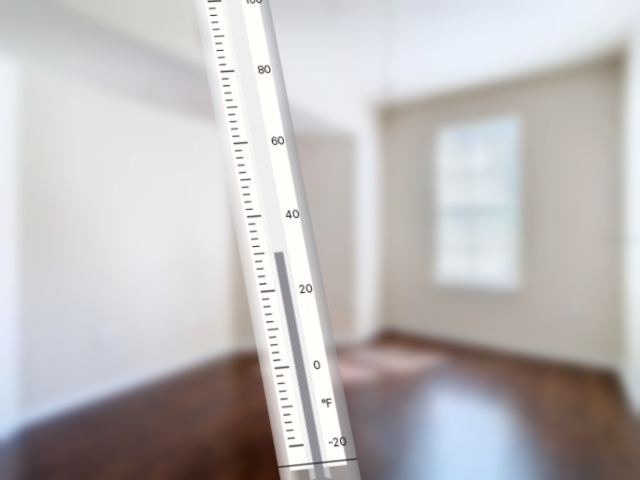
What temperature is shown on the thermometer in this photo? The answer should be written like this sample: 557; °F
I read 30; °F
